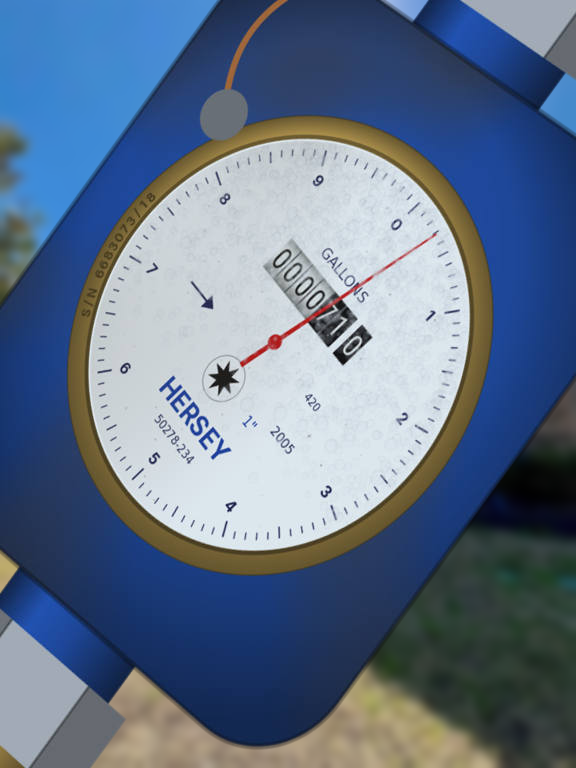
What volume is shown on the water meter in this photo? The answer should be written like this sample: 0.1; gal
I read 710.3; gal
